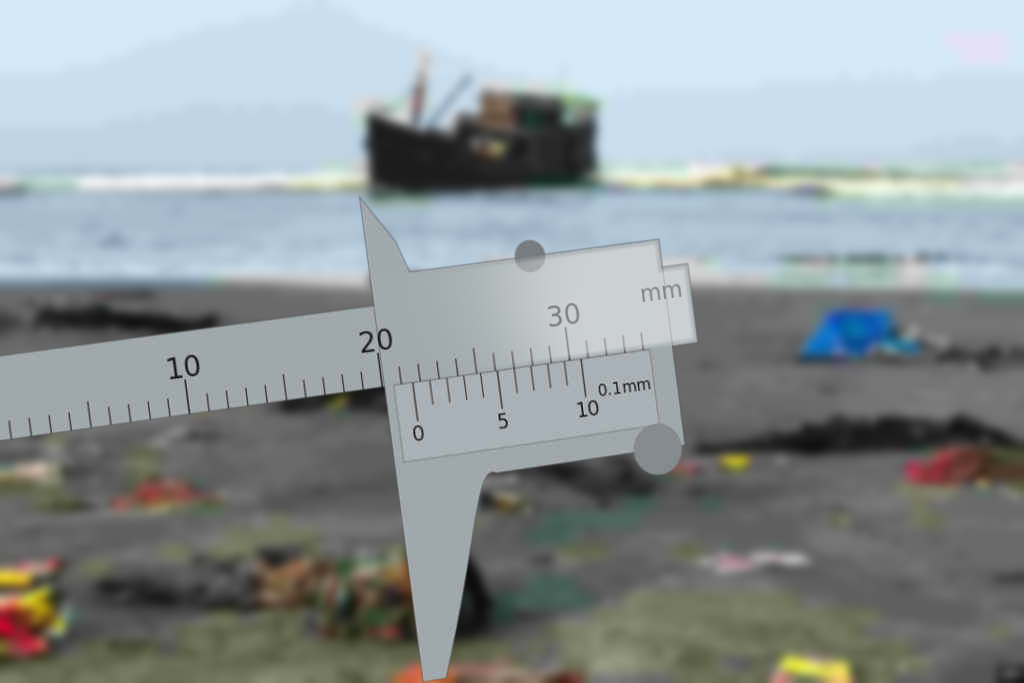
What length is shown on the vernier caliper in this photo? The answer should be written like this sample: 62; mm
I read 21.6; mm
